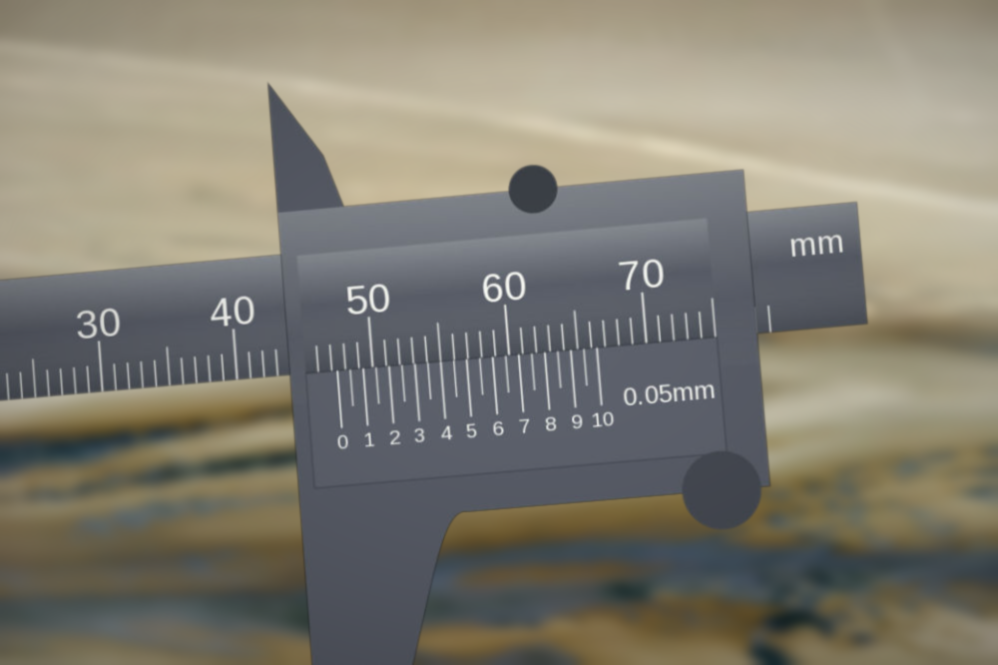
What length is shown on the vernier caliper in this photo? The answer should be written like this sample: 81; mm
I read 47.4; mm
